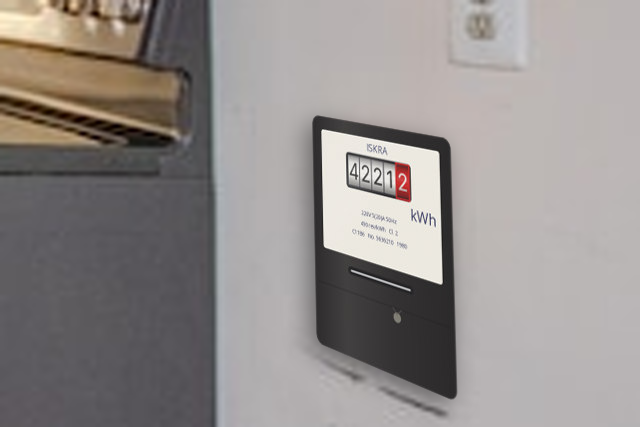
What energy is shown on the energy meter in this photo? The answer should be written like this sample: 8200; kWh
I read 4221.2; kWh
